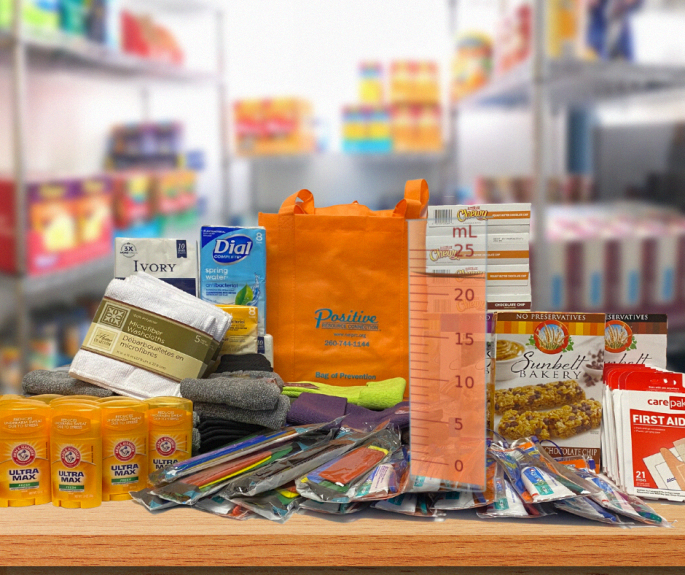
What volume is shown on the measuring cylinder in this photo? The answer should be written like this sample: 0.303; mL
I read 22; mL
